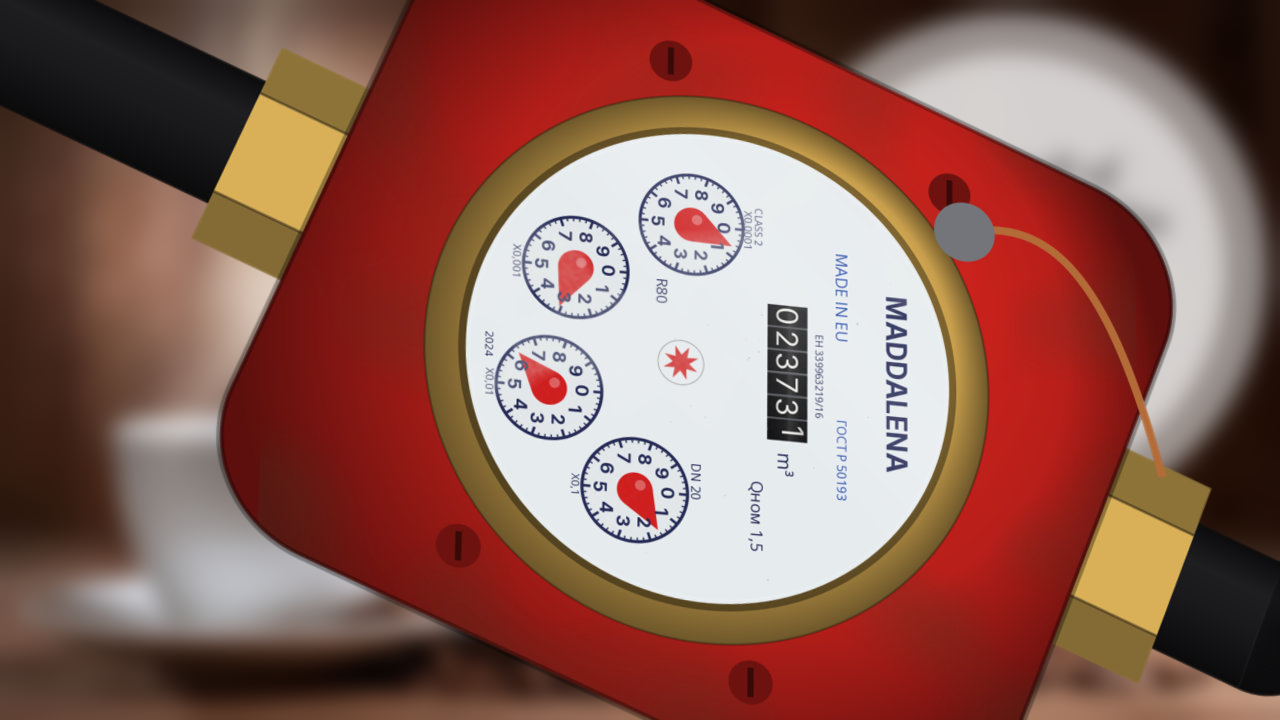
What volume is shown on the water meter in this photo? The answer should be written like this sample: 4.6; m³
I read 23731.1630; m³
